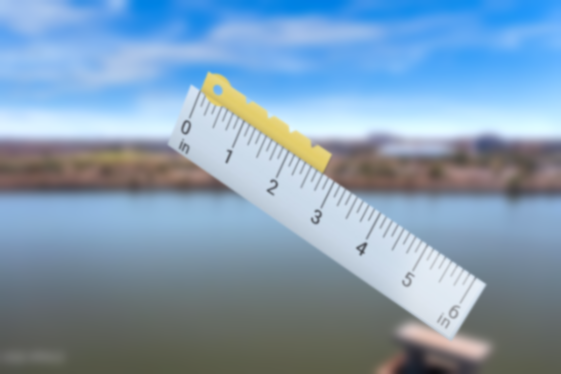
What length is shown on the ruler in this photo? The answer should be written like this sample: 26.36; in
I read 2.75; in
